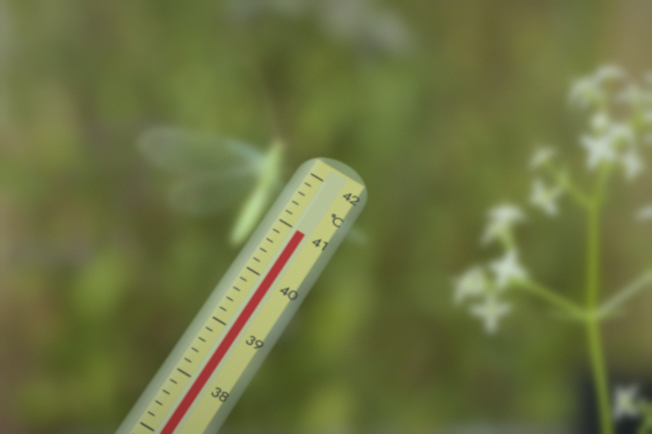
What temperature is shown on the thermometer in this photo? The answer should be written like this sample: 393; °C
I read 41; °C
